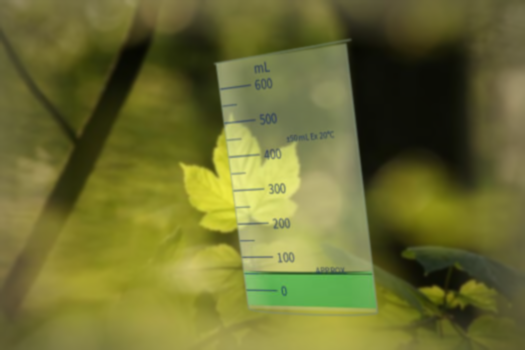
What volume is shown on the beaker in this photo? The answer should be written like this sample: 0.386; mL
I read 50; mL
